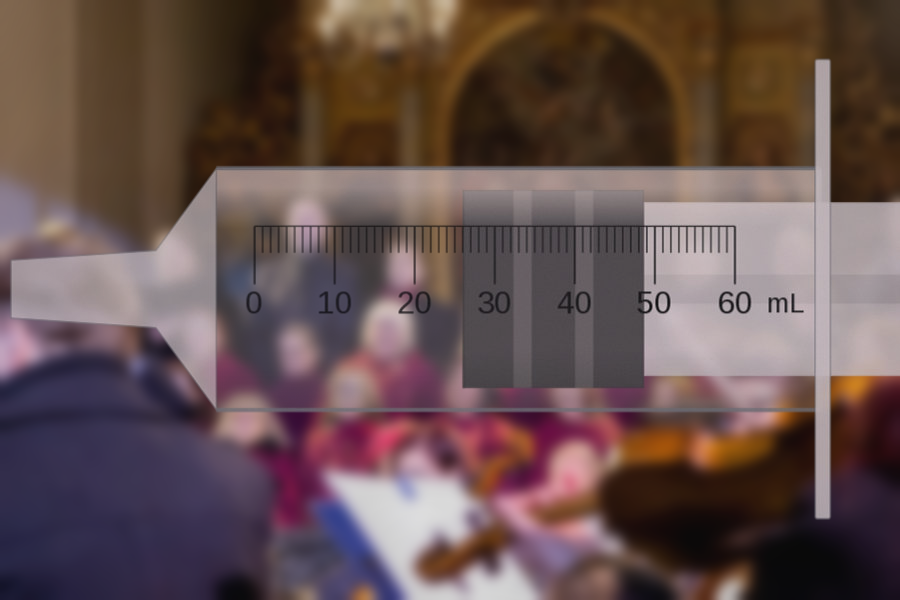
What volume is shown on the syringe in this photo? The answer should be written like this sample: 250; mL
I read 26; mL
